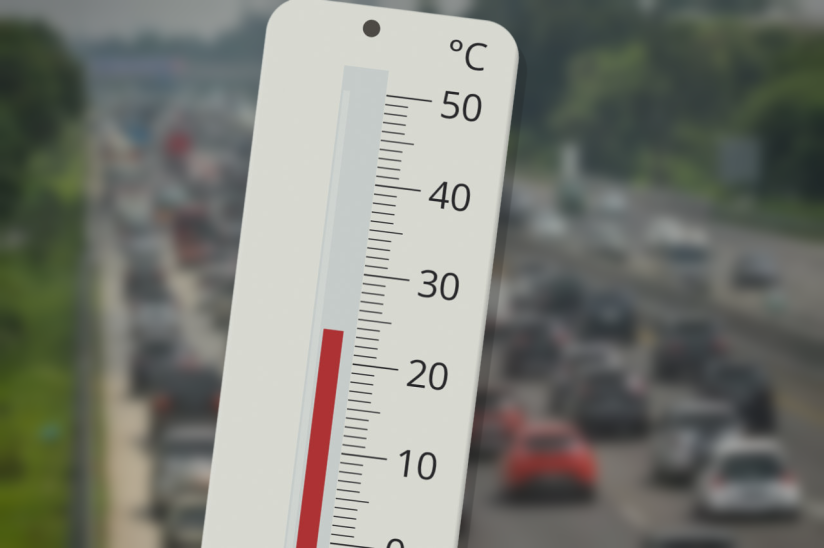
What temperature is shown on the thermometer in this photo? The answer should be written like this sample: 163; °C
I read 23.5; °C
